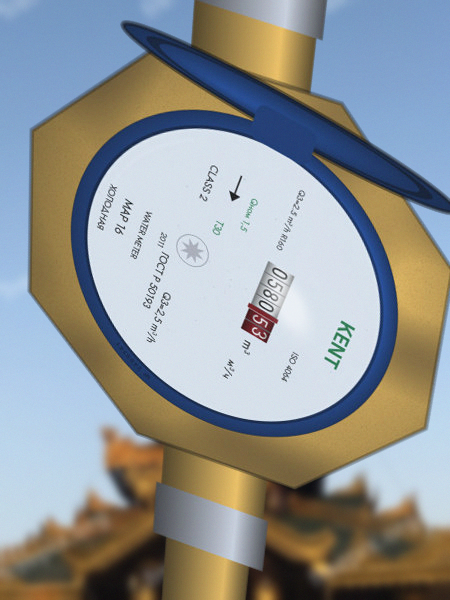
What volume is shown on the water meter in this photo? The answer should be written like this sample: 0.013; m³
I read 580.53; m³
